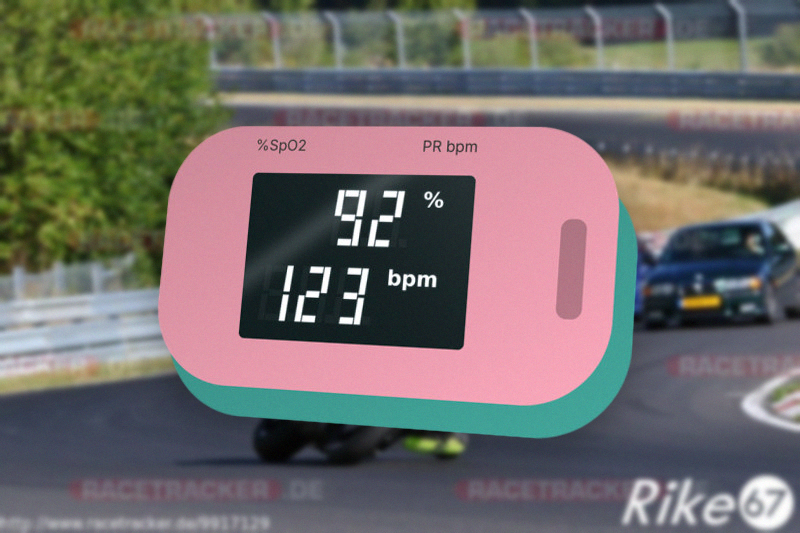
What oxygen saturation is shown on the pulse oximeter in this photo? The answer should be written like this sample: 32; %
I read 92; %
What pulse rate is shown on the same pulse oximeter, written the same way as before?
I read 123; bpm
